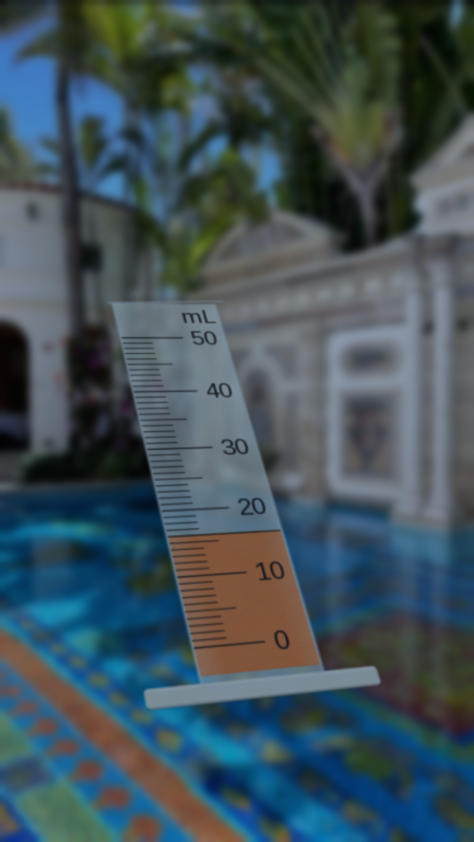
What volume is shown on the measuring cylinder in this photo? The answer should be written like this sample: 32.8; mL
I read 16; mL
